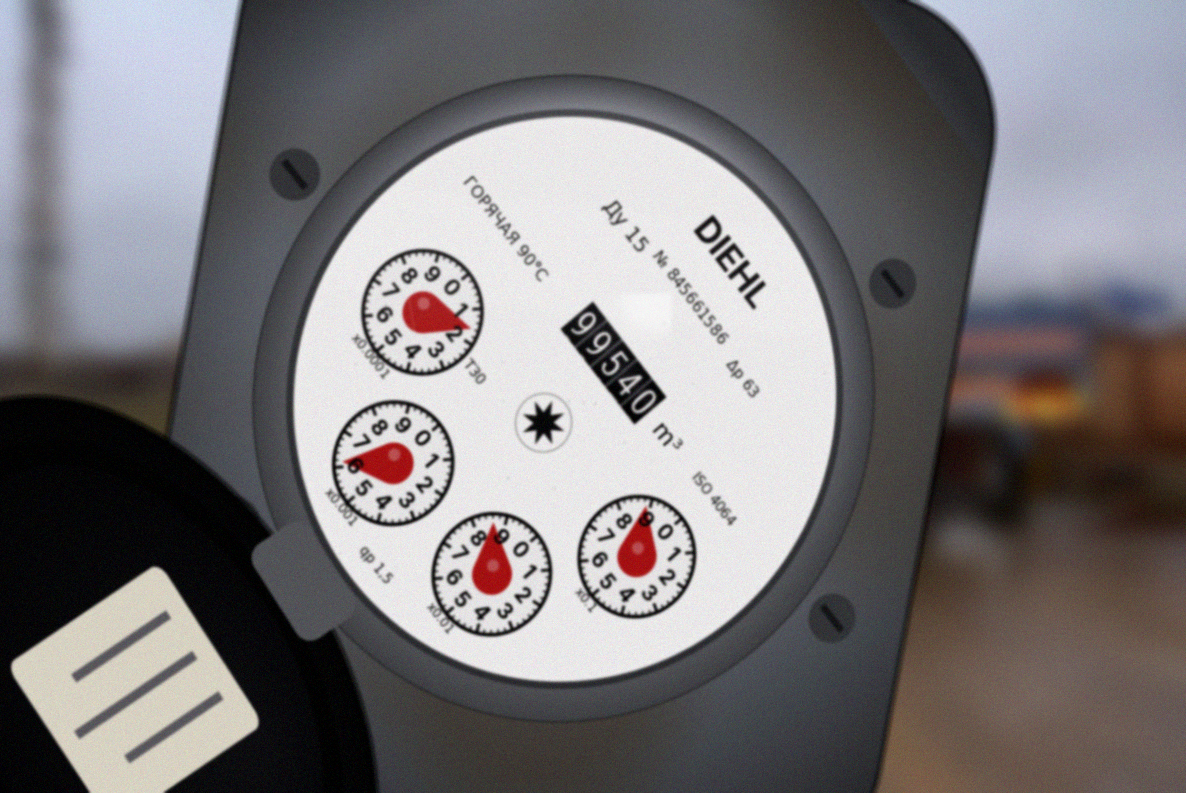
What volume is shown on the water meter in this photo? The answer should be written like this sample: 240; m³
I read 99540.8861; m³
